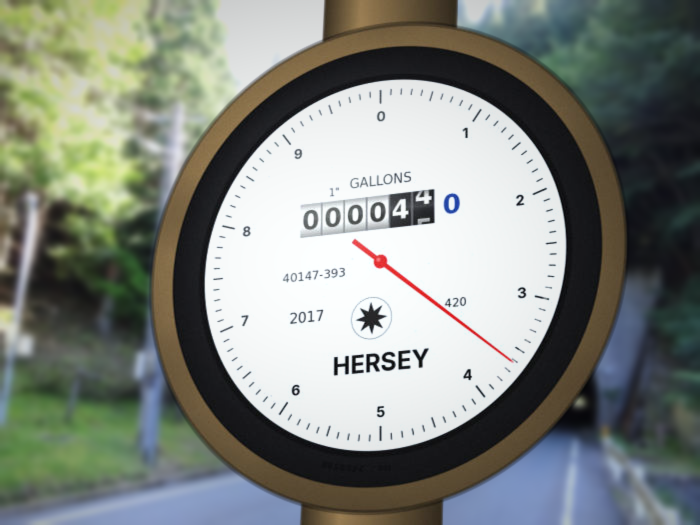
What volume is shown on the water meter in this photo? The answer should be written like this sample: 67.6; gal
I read 443.6; gal
